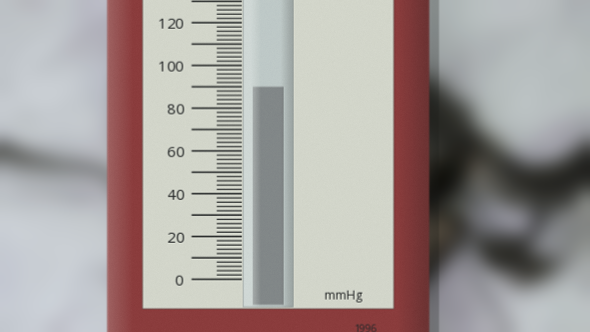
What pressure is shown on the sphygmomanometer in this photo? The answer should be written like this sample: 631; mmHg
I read 90; mmHg
